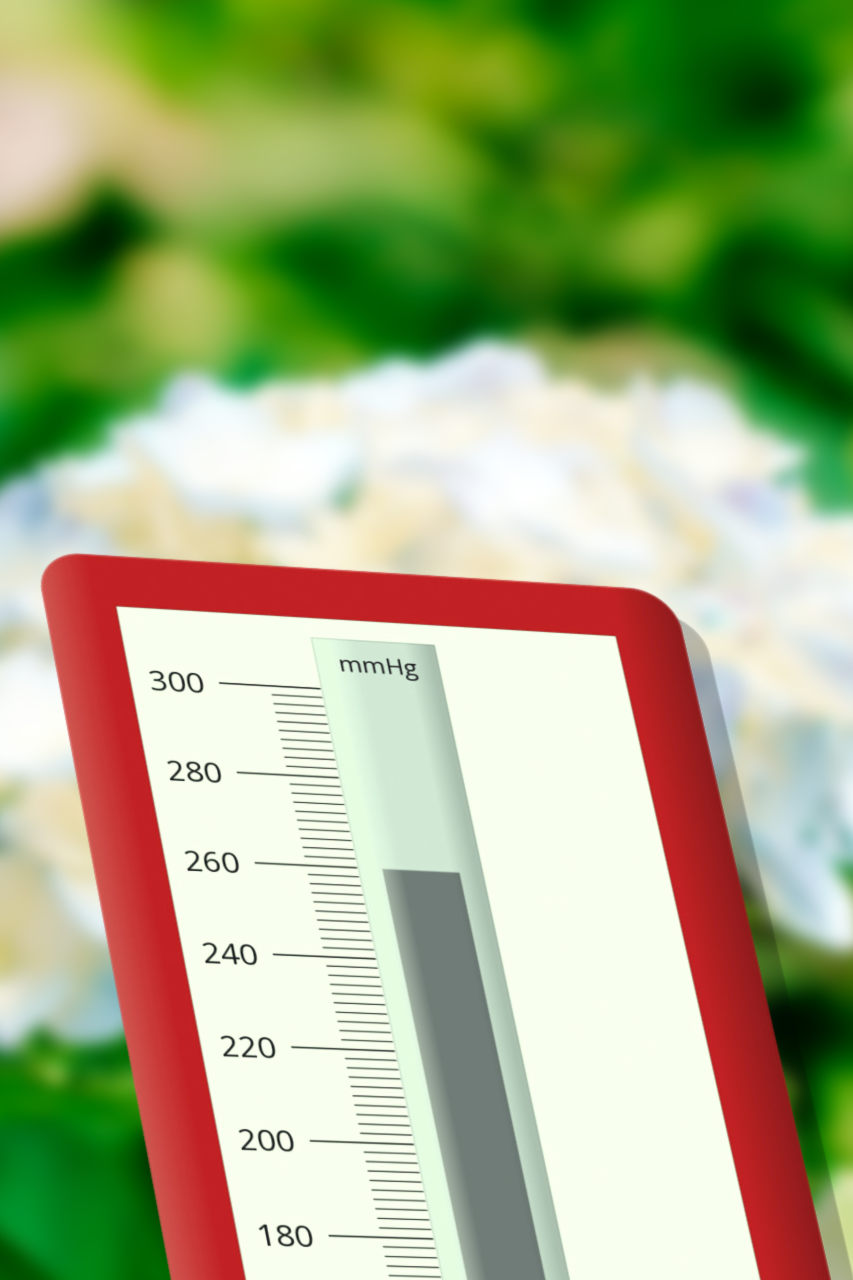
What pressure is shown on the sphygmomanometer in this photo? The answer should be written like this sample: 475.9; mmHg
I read 260; mmHg
